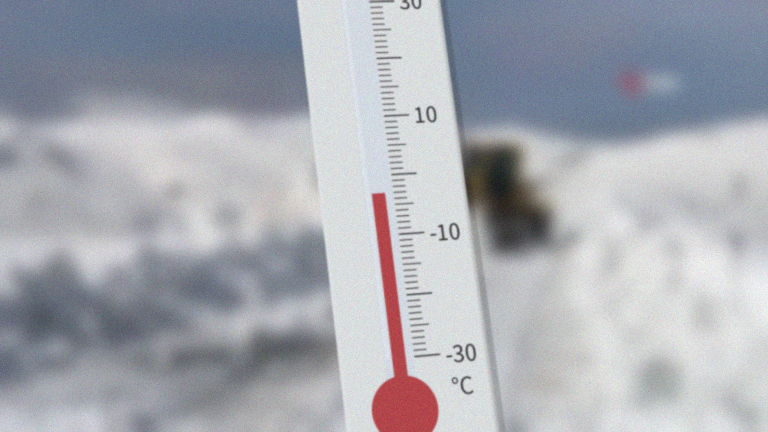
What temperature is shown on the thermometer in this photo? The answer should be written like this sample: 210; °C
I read -3; °C
